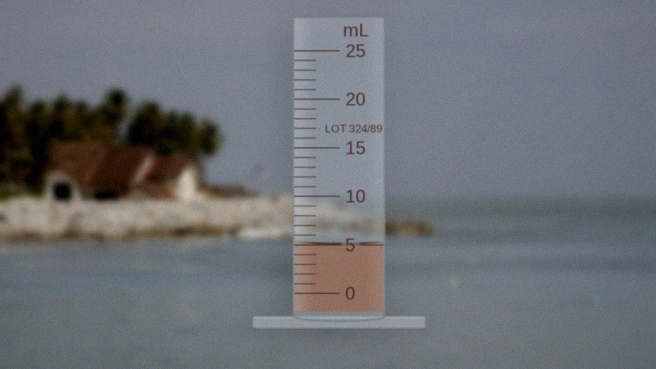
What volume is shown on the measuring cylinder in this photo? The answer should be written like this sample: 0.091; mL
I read 5; mL
